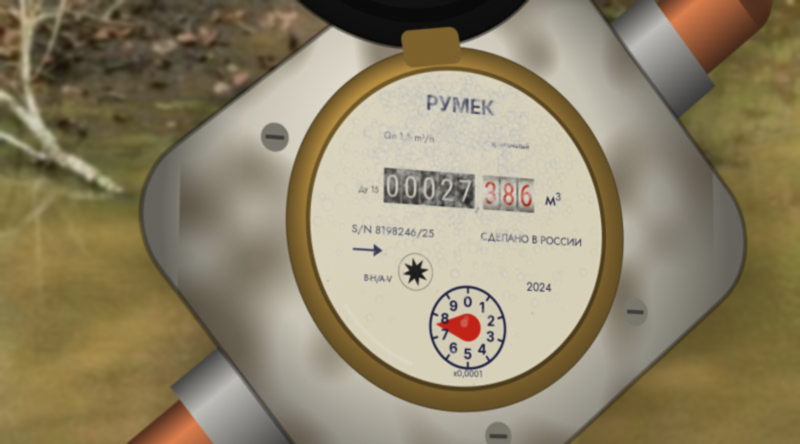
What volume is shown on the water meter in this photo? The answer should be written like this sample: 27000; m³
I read 27.3867; m³
